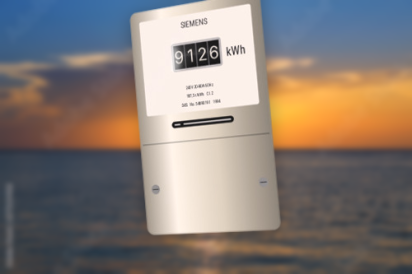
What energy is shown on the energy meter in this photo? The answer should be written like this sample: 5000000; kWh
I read 9126; kWh
